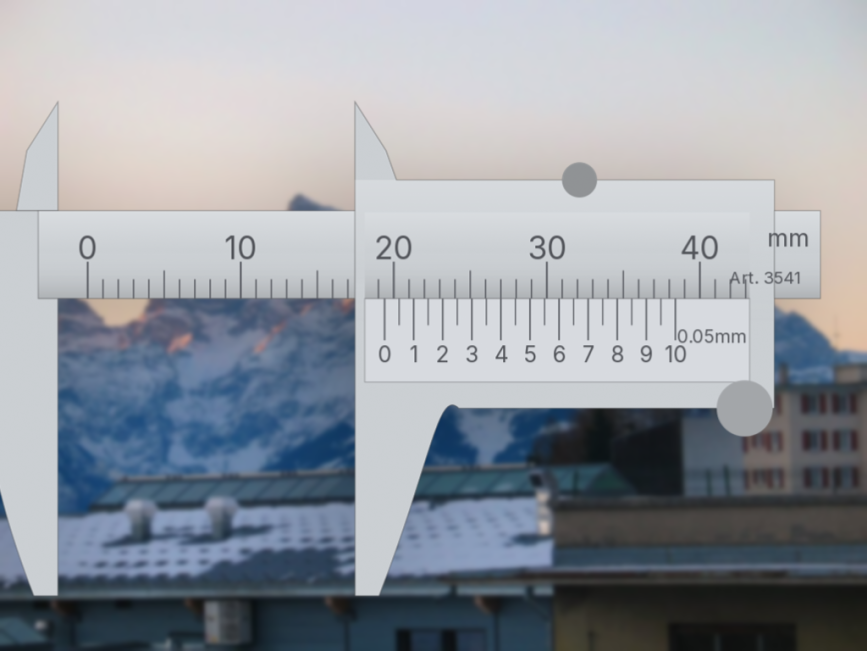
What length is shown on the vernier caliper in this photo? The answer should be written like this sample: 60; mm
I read 19.4; mm
